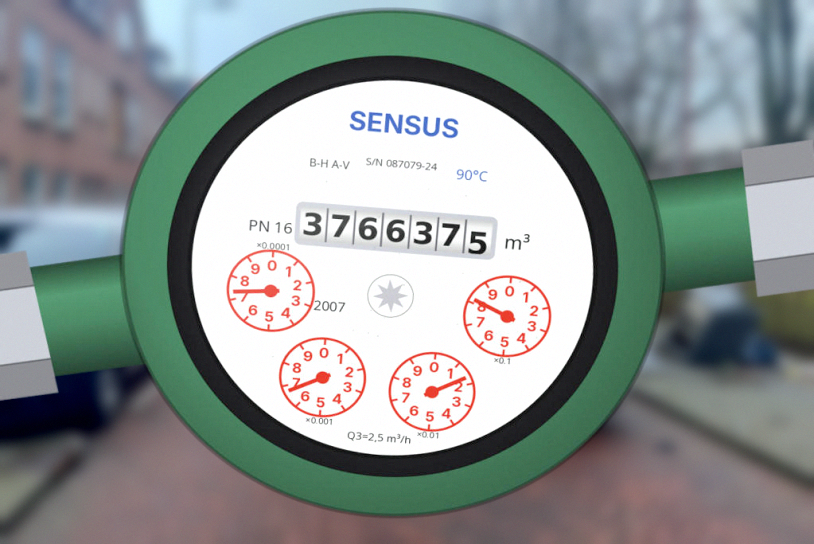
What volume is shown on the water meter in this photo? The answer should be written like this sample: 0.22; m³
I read 3766374.8167; m³
